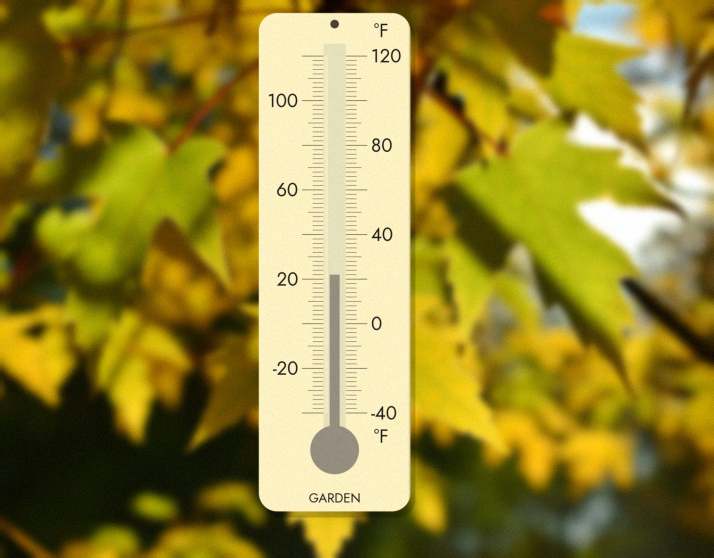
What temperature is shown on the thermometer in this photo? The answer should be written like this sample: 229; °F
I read 22; °F
